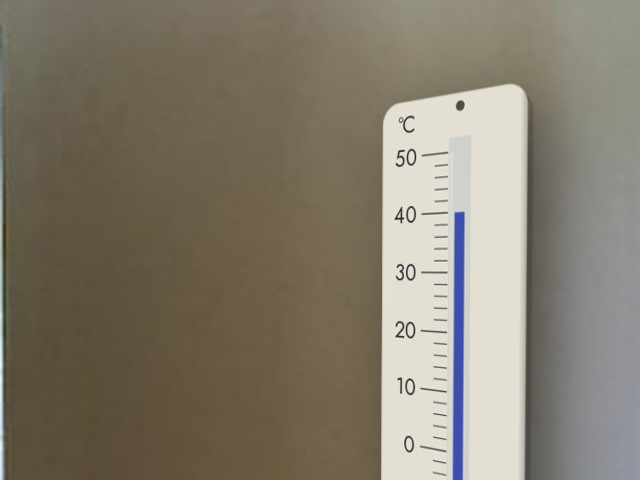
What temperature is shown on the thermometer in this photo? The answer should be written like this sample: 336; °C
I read 40; °C
